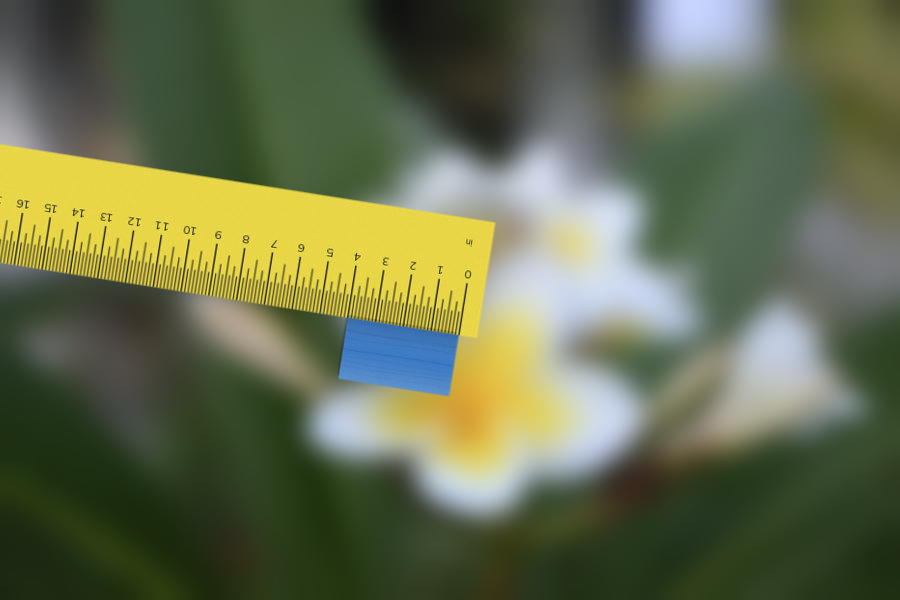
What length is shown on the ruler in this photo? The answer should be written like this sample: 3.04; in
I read 4; in
